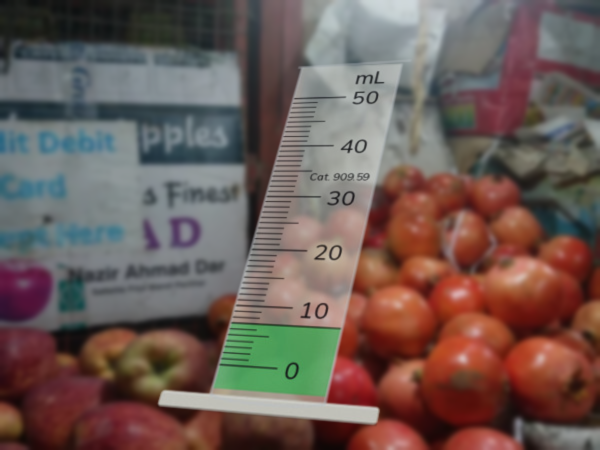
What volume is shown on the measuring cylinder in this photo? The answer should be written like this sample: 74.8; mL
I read 7; mL
